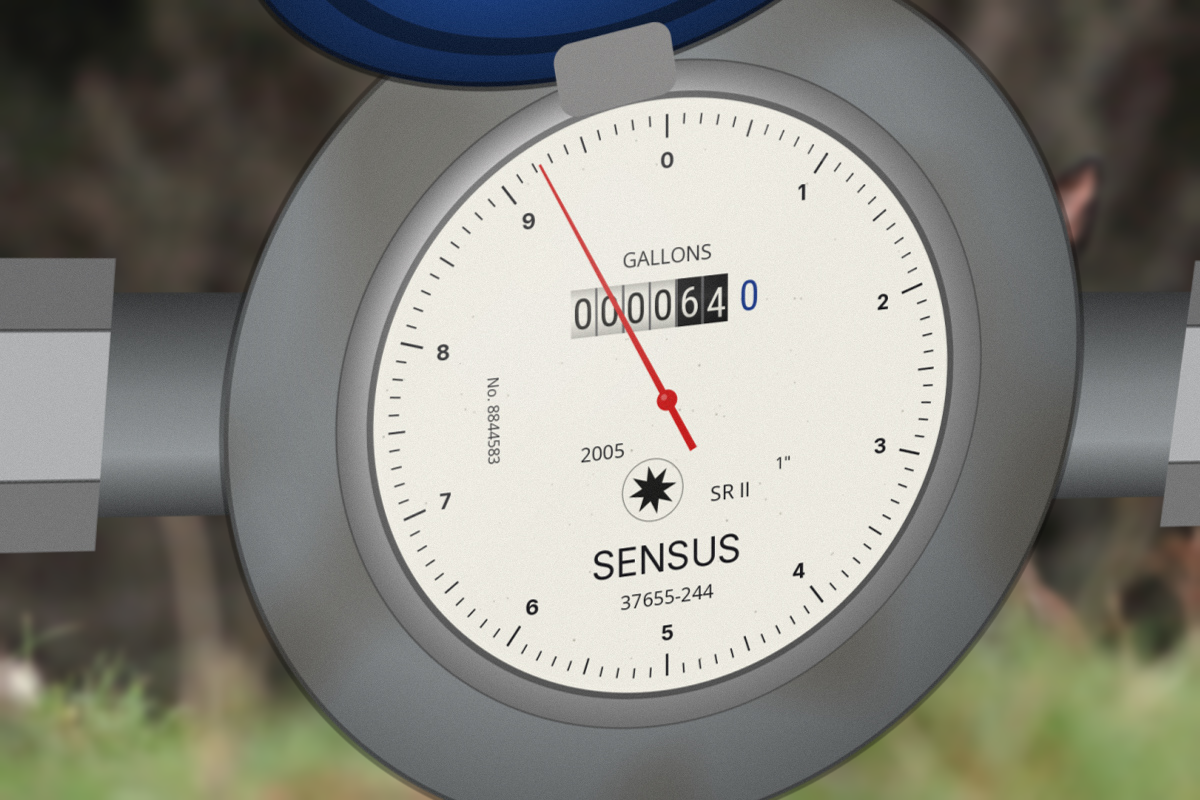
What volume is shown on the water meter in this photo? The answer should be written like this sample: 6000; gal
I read 639.2; gal
